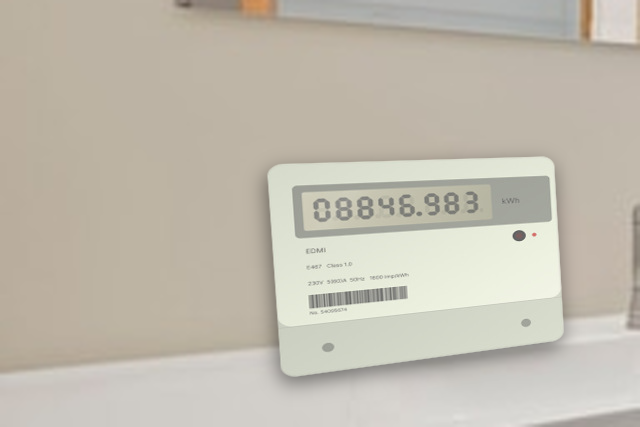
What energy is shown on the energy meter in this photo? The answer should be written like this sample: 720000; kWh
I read 8846.983; kWh
